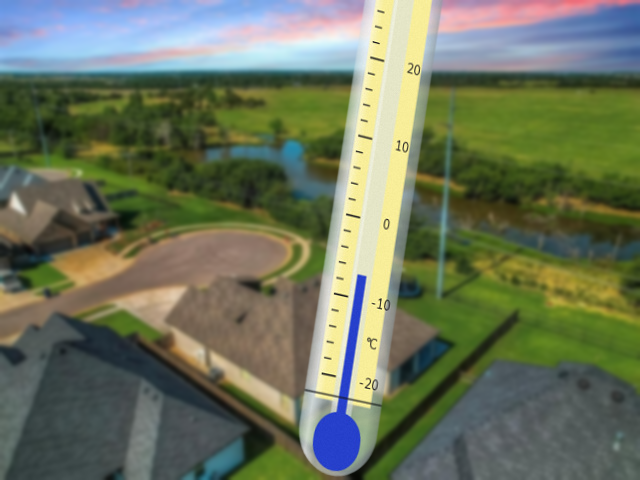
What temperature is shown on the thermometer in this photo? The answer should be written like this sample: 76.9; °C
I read -7; °C
